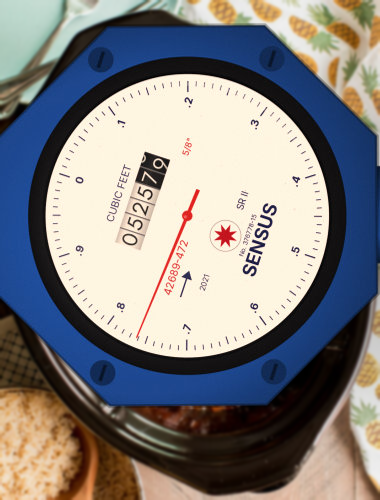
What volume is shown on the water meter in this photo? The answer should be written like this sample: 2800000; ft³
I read 52578.76; ft³
